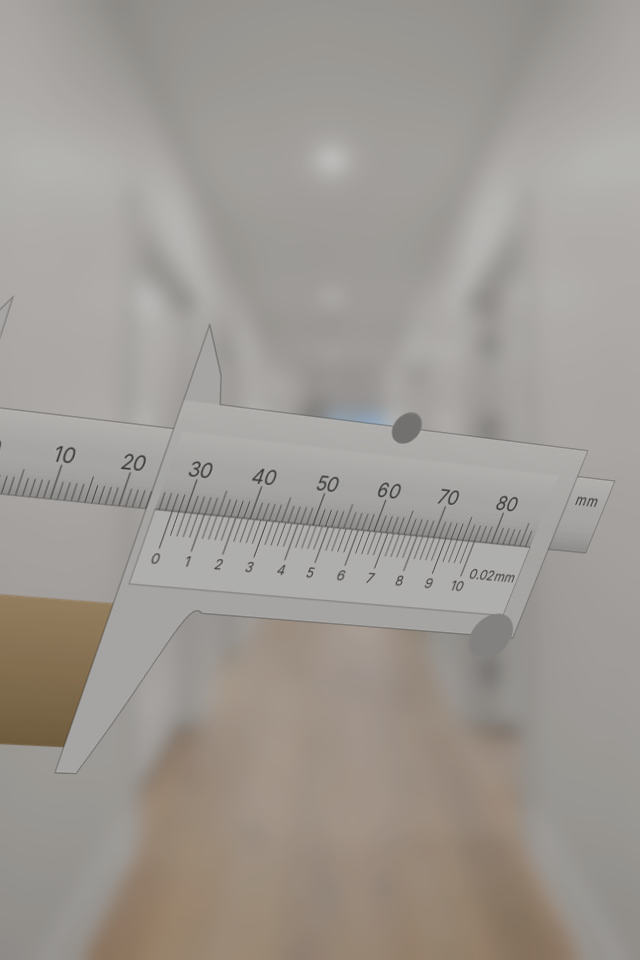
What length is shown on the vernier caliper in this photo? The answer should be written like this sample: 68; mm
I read 28.0; mm
